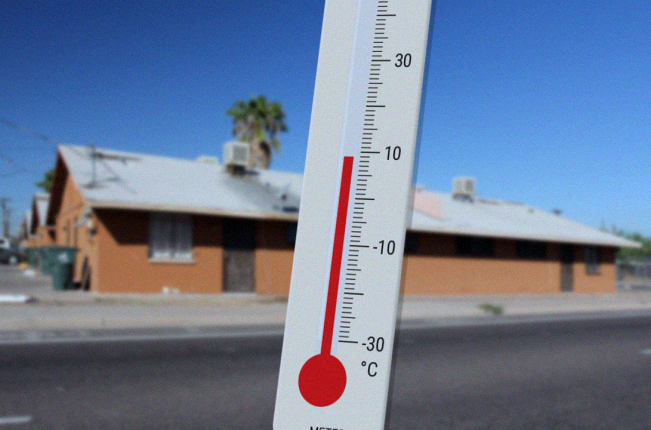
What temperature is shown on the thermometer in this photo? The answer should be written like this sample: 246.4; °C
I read 9; °C
